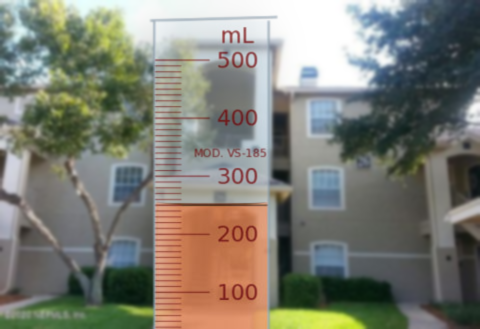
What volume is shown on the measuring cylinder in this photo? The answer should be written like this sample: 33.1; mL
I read 250; mL
